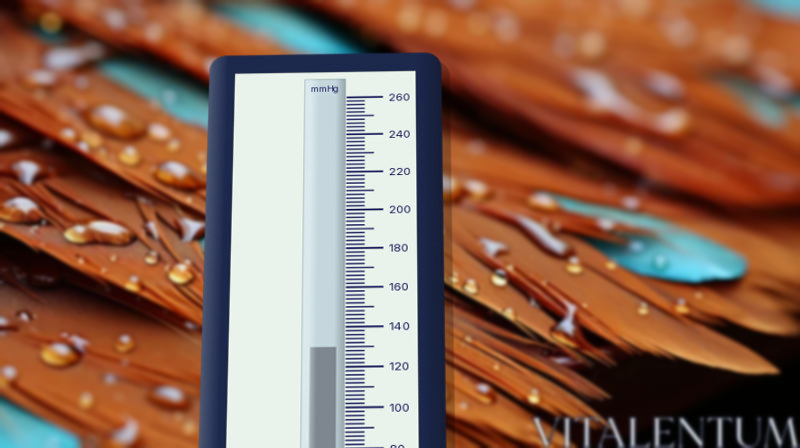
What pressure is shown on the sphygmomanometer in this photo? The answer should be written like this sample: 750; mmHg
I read 130; mmHg
